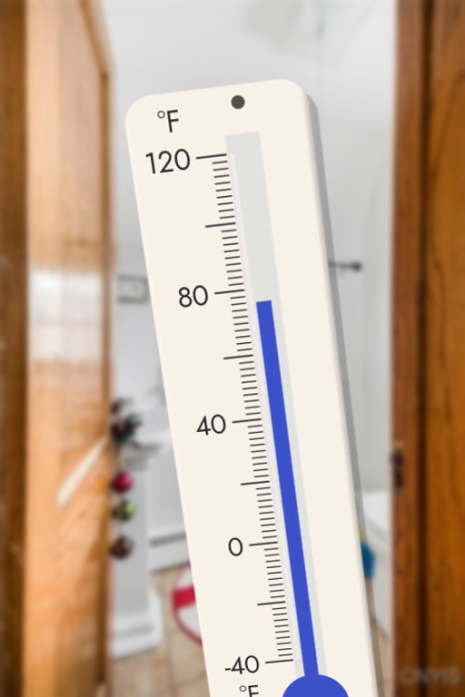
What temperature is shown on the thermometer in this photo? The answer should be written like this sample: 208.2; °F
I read 76; °F
